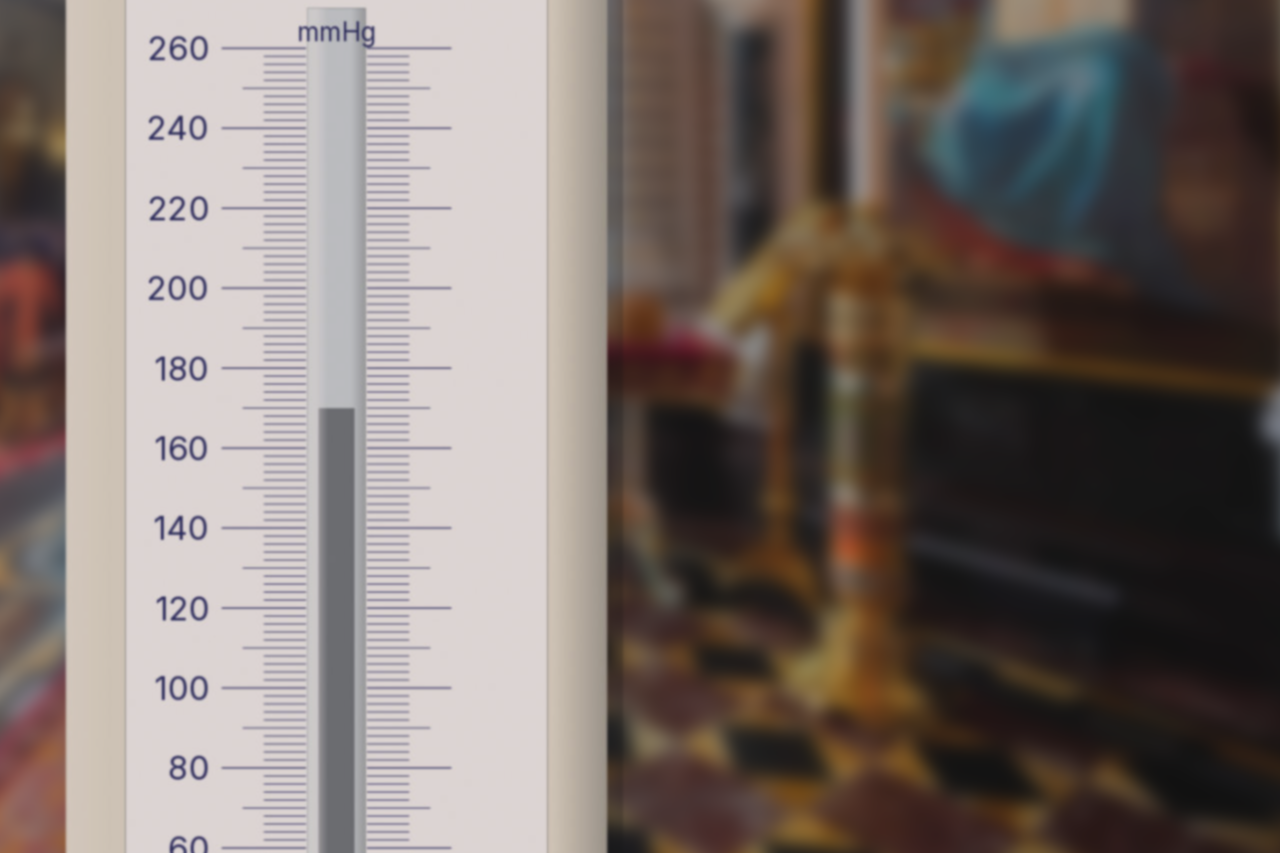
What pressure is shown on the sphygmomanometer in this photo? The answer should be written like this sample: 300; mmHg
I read 170; mmHg
